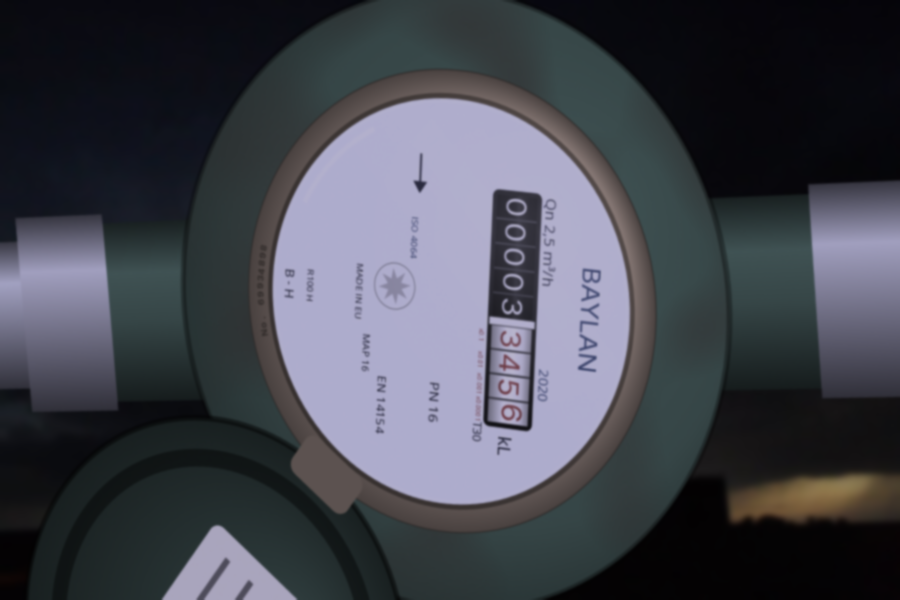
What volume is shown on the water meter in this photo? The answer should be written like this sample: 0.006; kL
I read 3.3456; kL
